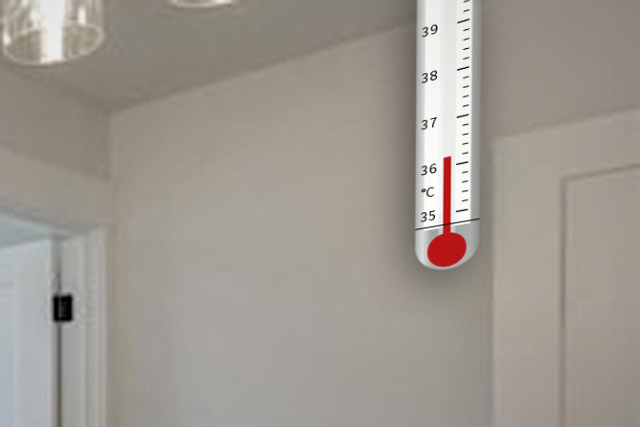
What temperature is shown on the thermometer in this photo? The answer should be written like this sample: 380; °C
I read 36.2; °C
